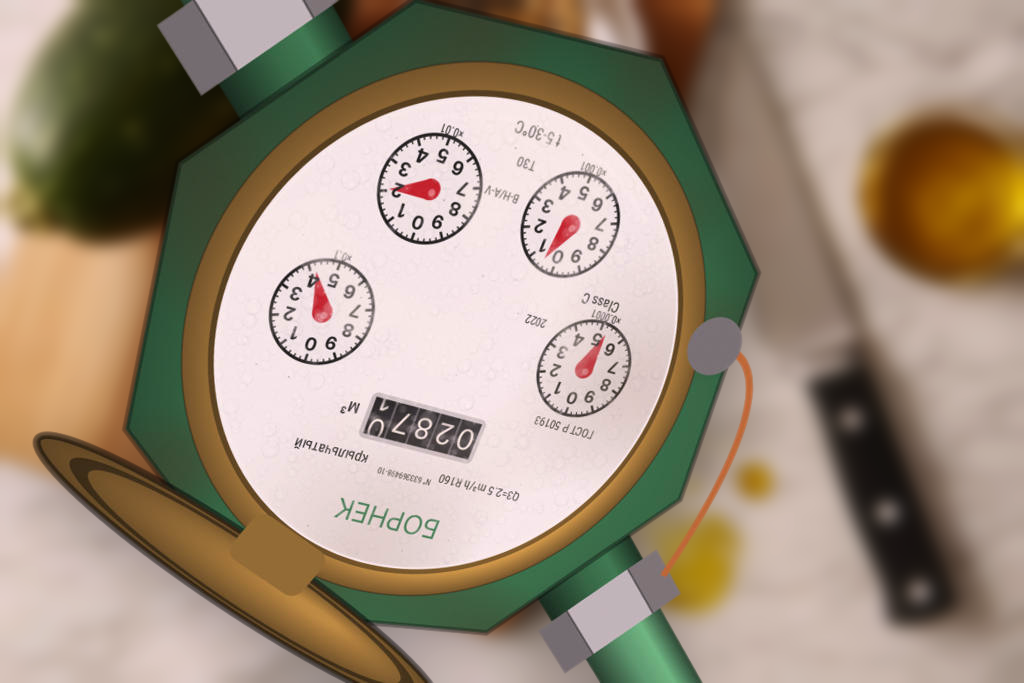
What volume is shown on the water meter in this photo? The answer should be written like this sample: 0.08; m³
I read 2870.4205; m³
